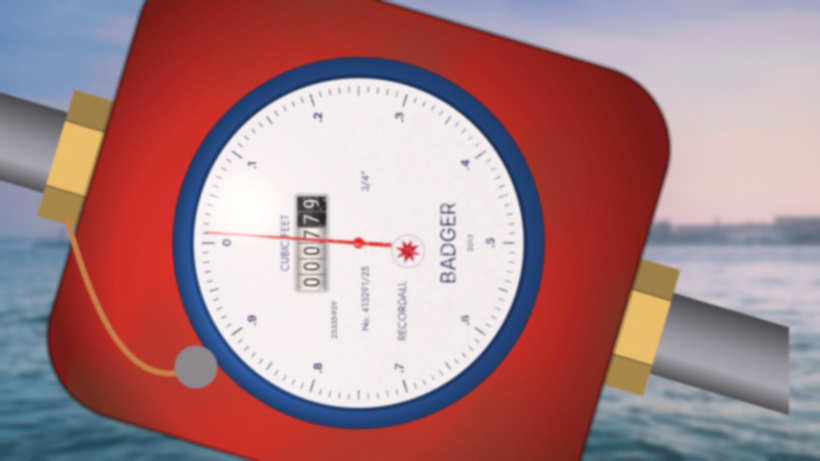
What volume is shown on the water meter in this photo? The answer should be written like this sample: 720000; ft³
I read 779.01; ft³
